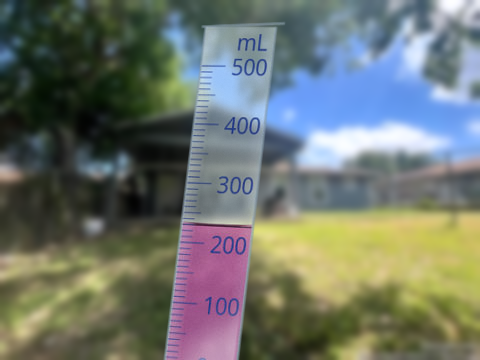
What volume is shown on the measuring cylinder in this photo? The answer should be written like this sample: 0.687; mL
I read 230; mL
